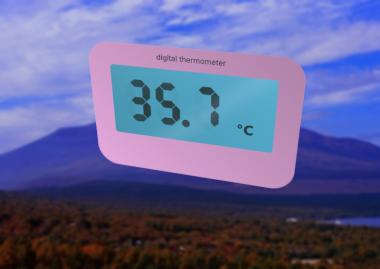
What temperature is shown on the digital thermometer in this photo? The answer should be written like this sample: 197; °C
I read 35.7; °C
